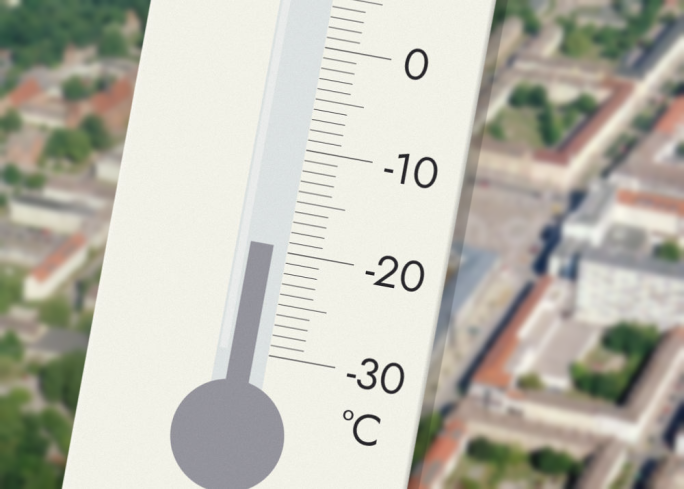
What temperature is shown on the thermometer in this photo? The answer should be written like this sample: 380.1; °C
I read -19.5; °C
